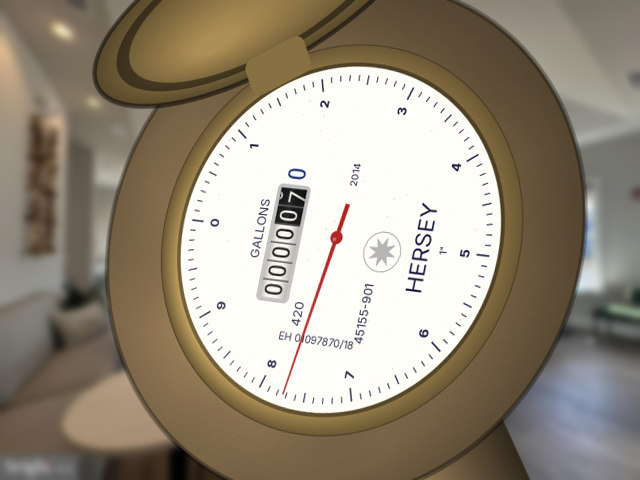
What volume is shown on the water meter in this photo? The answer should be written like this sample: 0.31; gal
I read 67.7; gal
